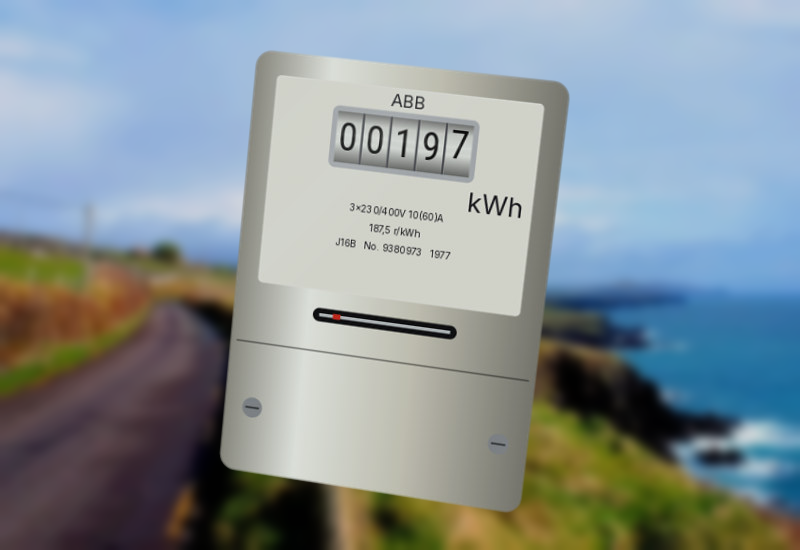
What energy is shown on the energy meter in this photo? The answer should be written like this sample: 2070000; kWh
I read 197; kWh
